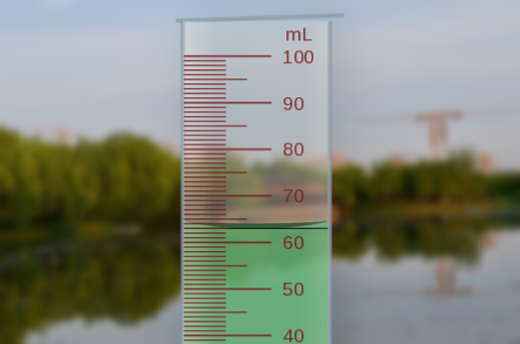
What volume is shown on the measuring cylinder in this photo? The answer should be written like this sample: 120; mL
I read 63; mL
